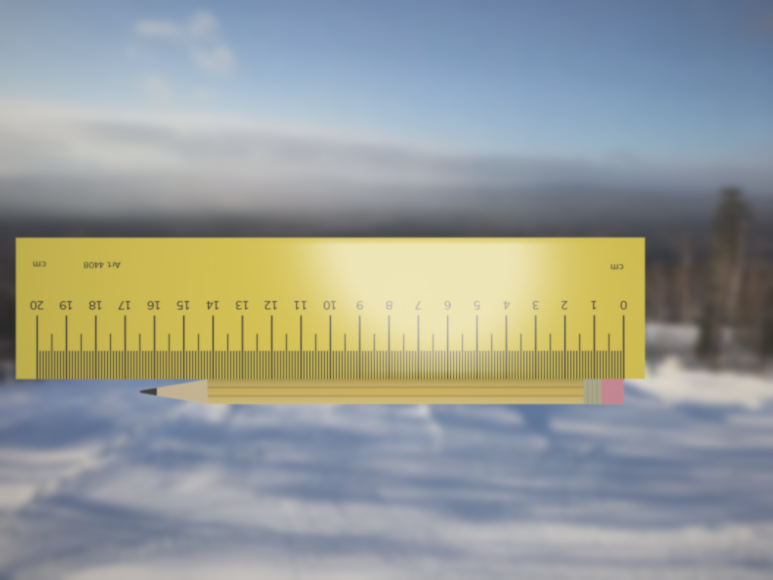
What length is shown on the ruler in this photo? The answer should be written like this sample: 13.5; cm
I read 16.5; cm
